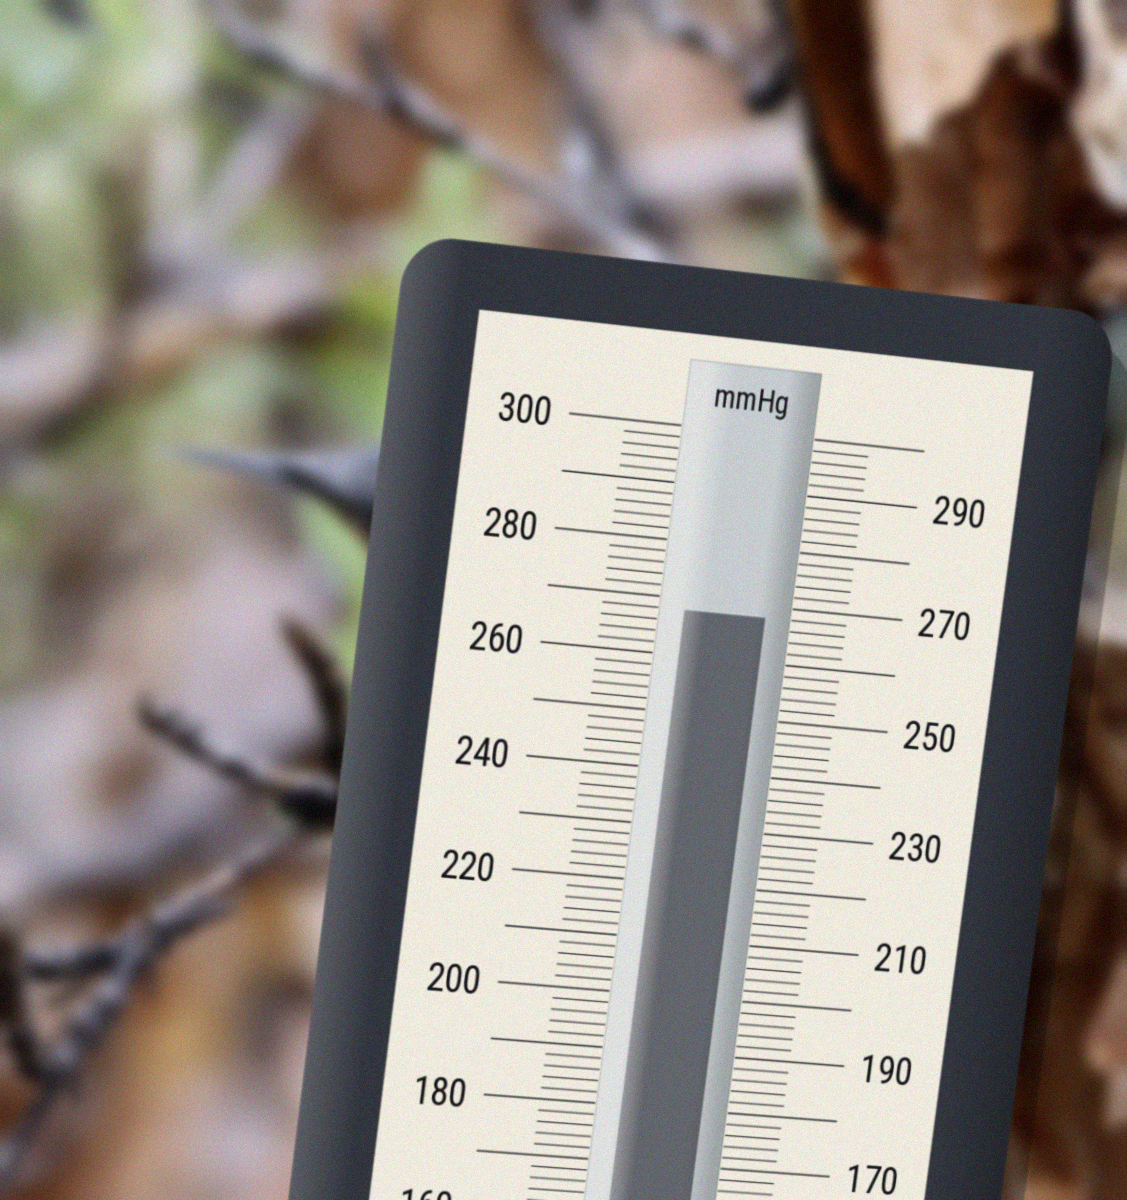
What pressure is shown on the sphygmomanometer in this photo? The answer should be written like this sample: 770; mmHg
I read 268; mmHg
